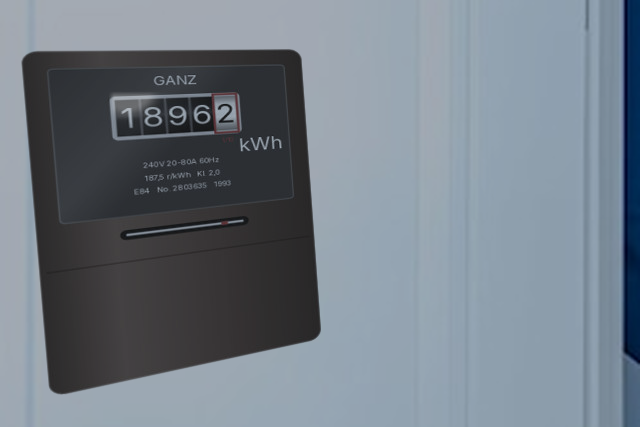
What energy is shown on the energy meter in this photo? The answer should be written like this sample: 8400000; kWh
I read 1896.2; kWh
